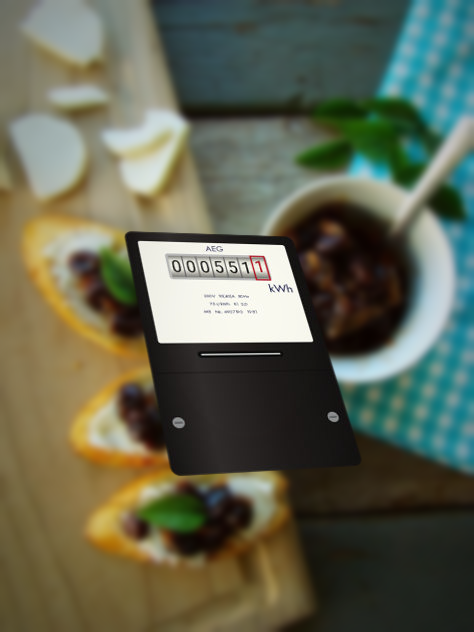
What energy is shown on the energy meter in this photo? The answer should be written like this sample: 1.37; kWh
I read 551.1; kWh
